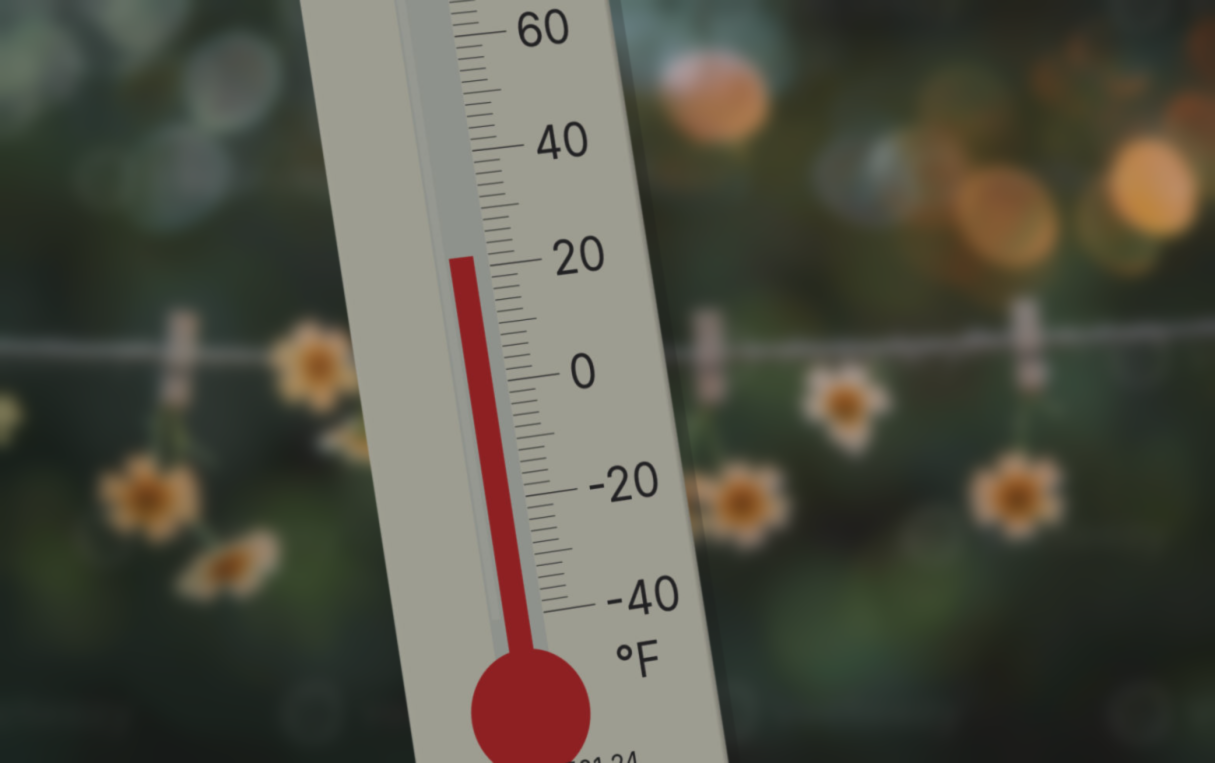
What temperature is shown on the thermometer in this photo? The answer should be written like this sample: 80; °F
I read 22; °F
